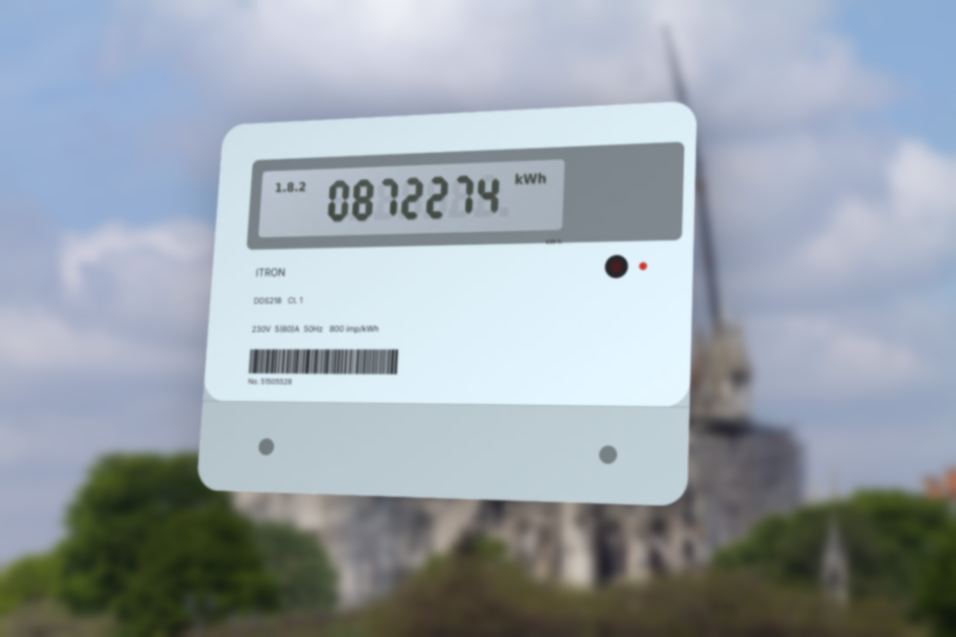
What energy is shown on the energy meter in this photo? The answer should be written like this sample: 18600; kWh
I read 872274; kWh
